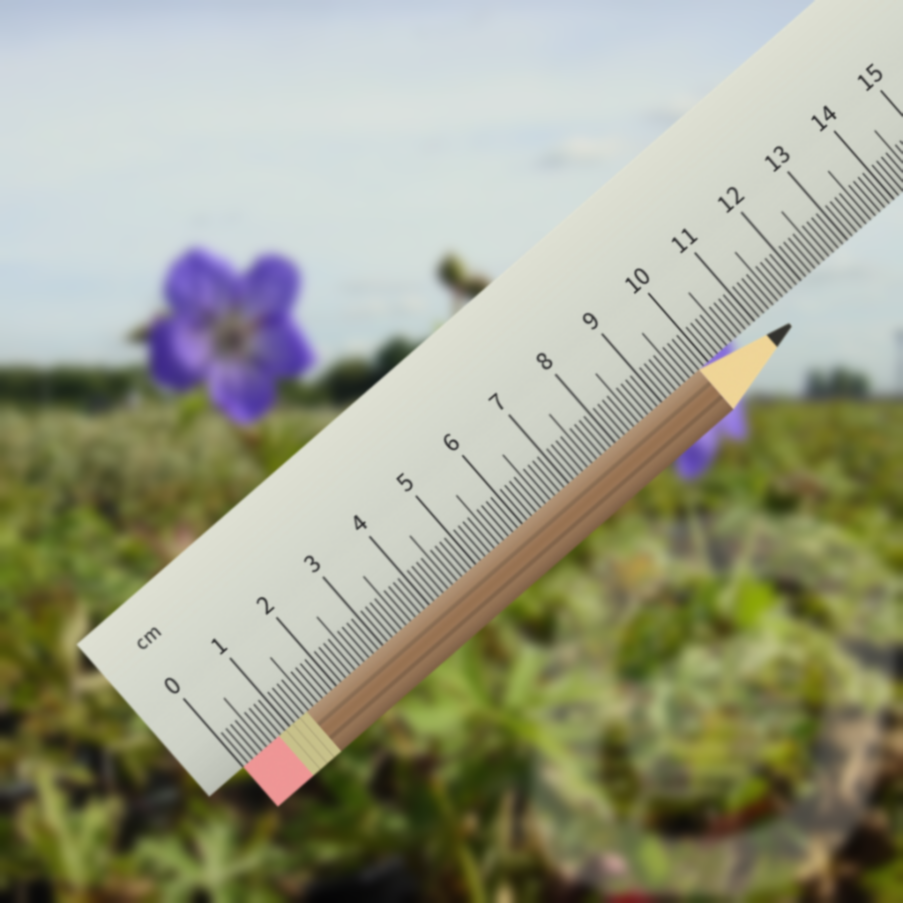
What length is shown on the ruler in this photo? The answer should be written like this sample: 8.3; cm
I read 11.4; cm
